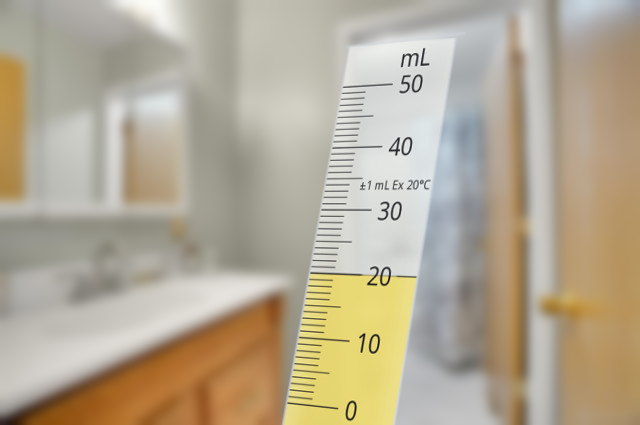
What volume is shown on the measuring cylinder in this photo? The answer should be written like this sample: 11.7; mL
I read 20; mL
